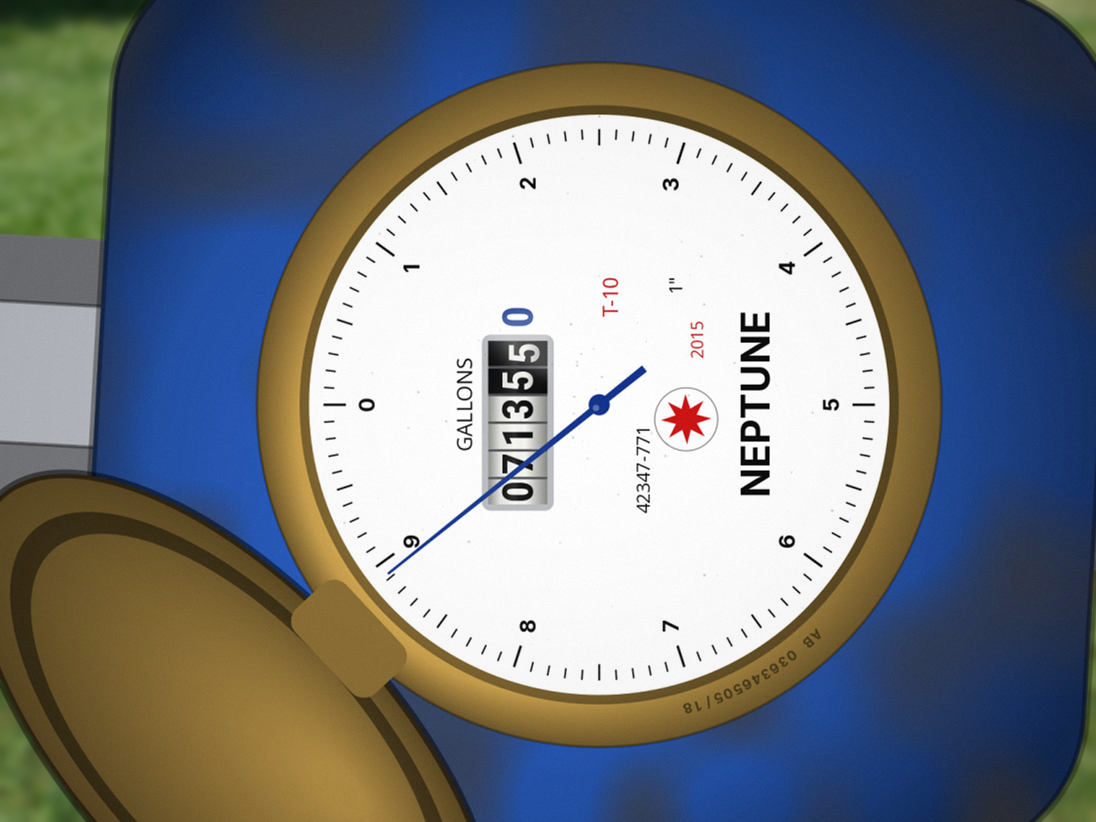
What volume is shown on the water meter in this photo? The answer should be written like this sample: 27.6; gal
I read 713548.9; gal
